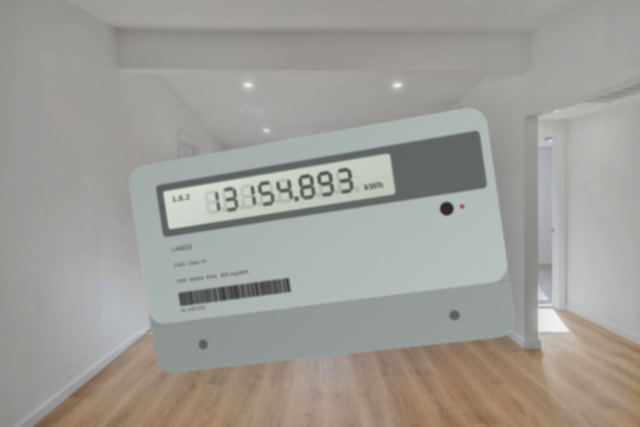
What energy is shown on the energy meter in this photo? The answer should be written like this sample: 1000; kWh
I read 13154.893; kWh
